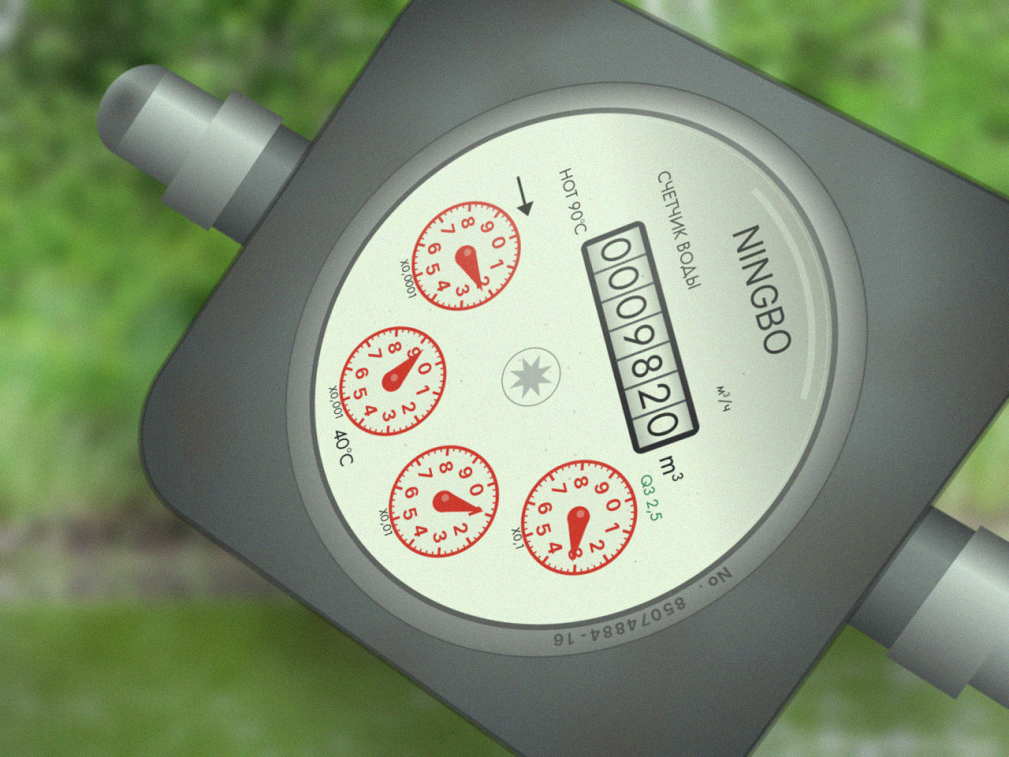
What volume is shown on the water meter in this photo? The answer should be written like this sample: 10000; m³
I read 9820.3092; m³
